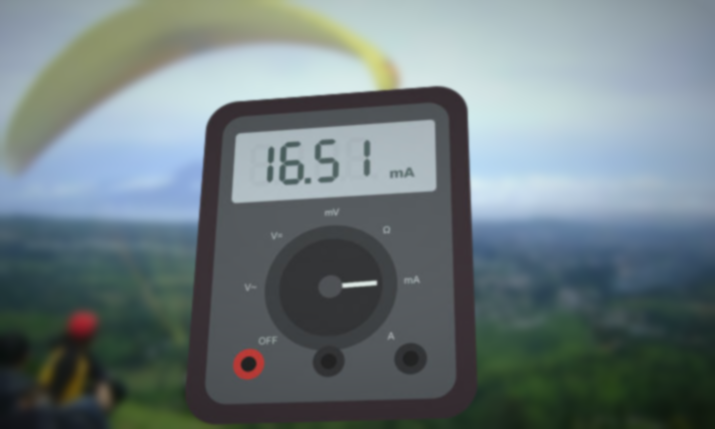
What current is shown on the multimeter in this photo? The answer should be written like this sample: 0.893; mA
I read 16.51; mA
